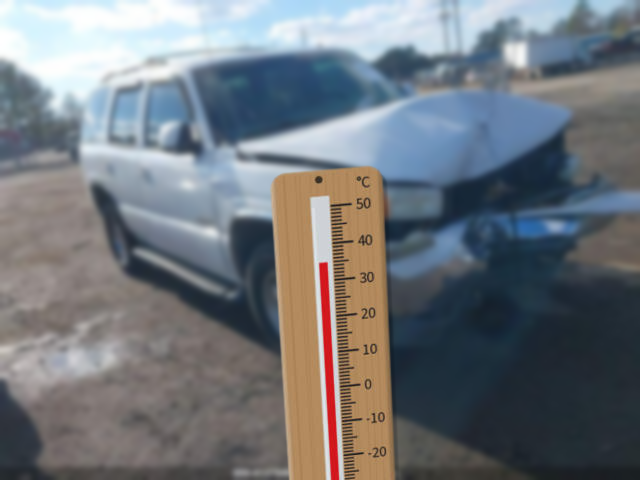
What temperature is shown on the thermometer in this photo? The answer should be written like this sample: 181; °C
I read 35; °C
